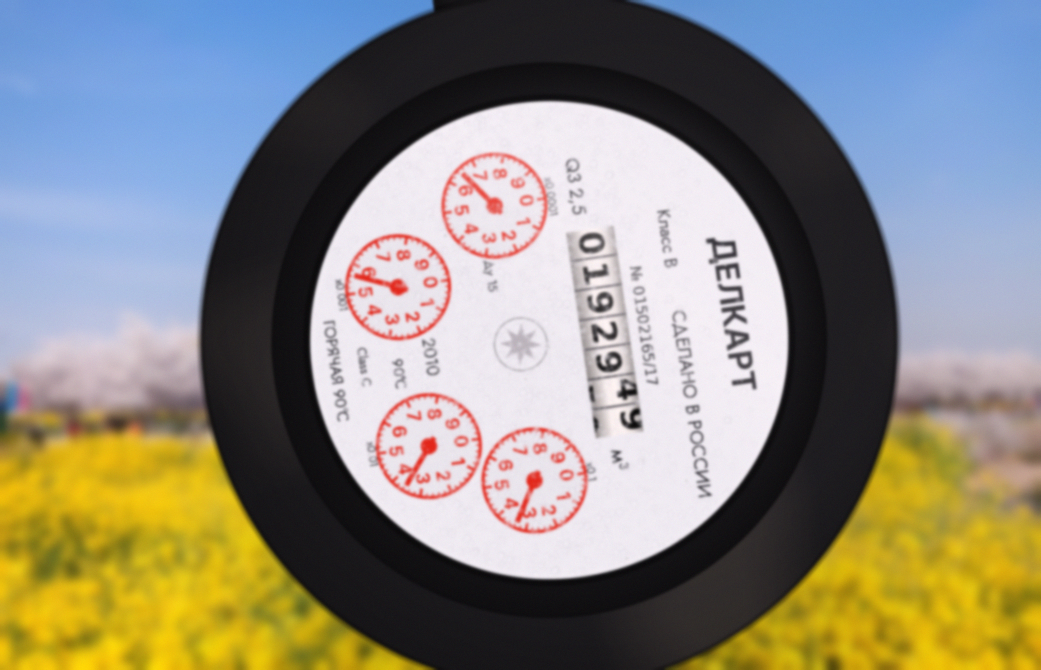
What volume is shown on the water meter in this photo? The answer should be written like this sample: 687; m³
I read 192949.3356; m³
